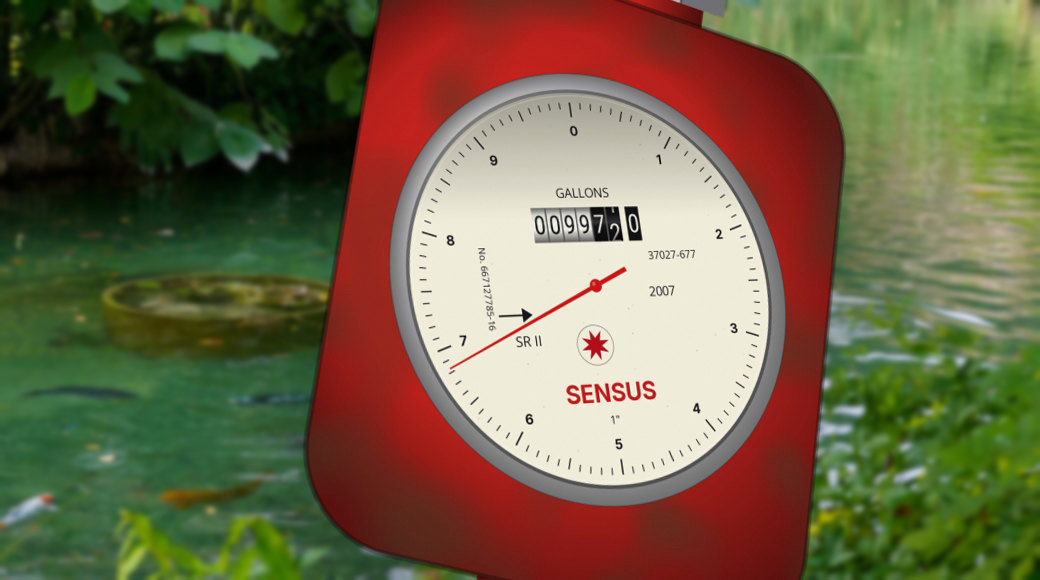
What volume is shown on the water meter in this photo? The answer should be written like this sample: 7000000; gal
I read 99716.8; gal
